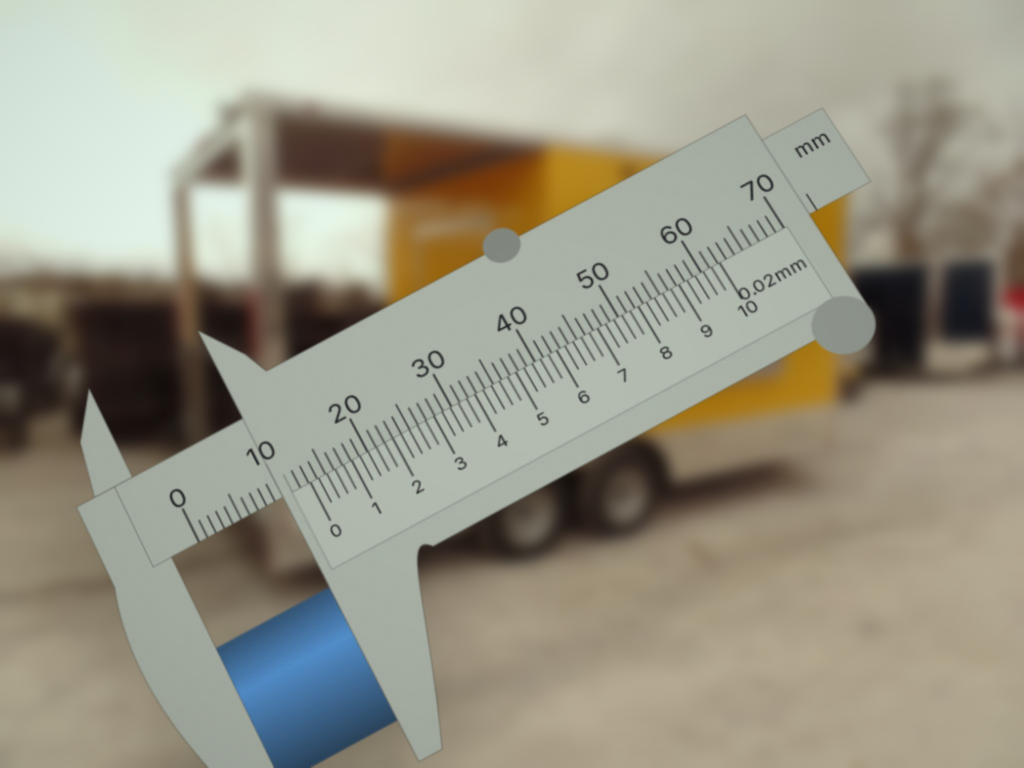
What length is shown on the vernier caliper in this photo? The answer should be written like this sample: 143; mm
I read 13.2; mm
